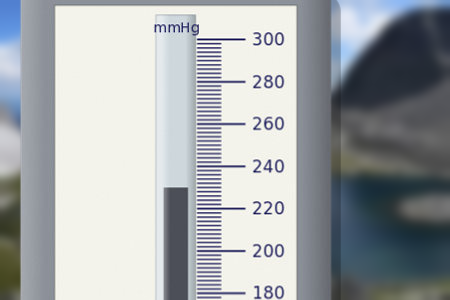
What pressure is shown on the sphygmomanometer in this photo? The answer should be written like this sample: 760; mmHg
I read 230; mmHg
